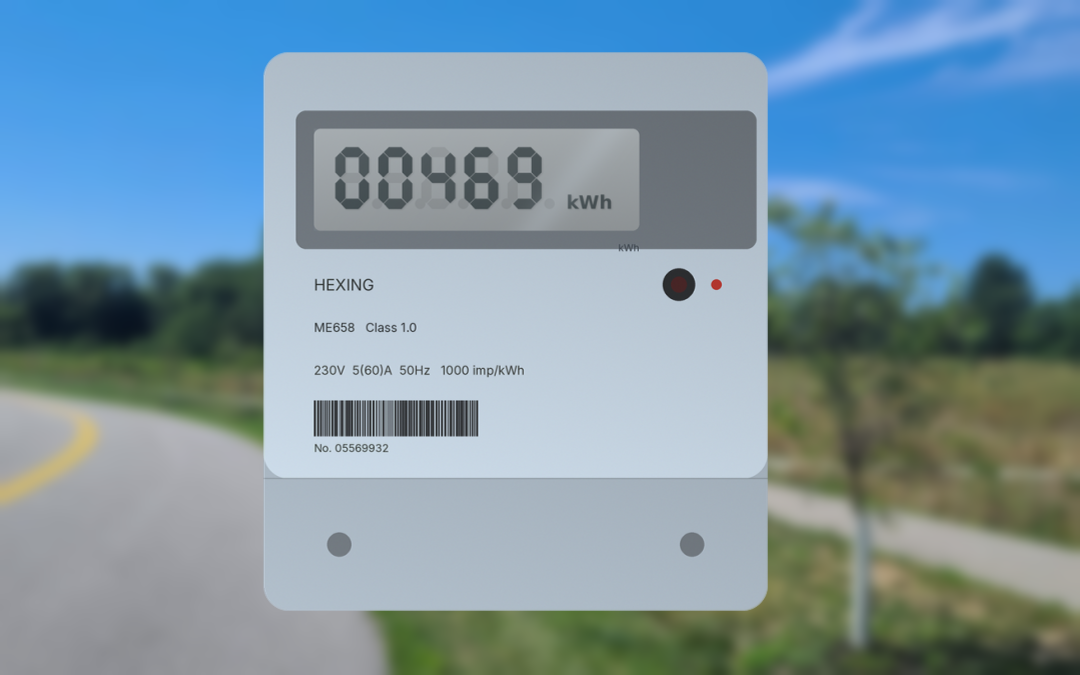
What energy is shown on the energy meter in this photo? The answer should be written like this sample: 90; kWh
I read 469; kWh
